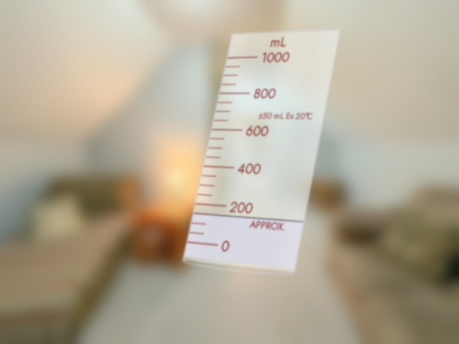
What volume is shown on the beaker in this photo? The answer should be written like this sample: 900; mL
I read 150; mL
